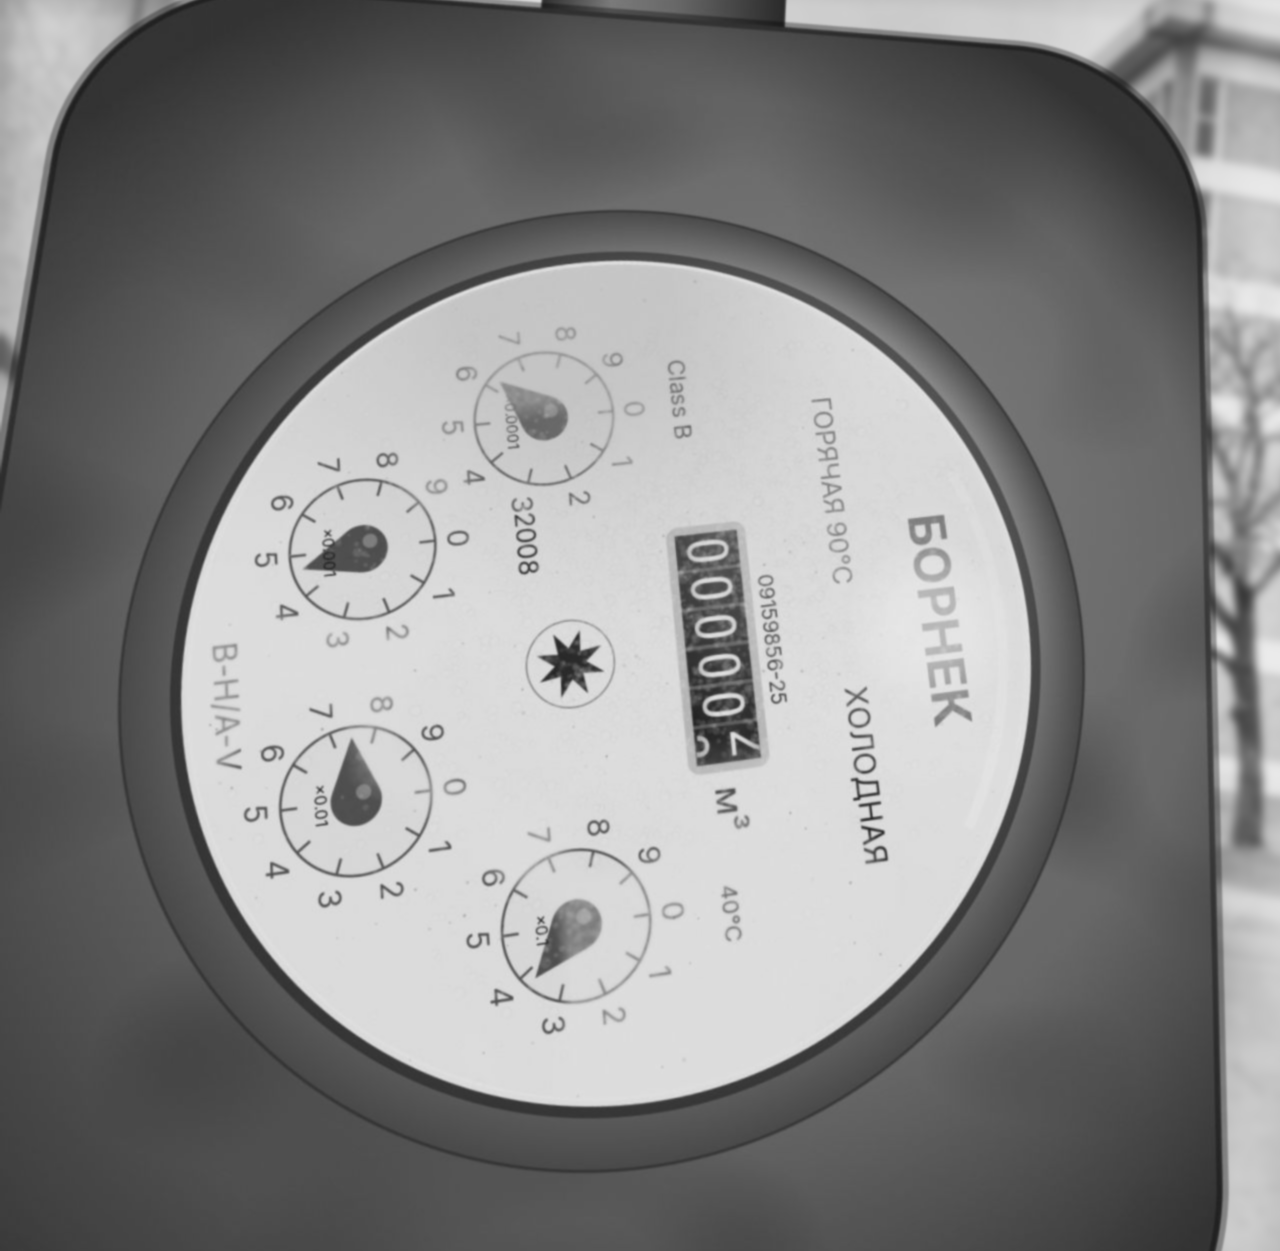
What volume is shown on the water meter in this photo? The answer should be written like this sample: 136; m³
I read 2.3746; m³
